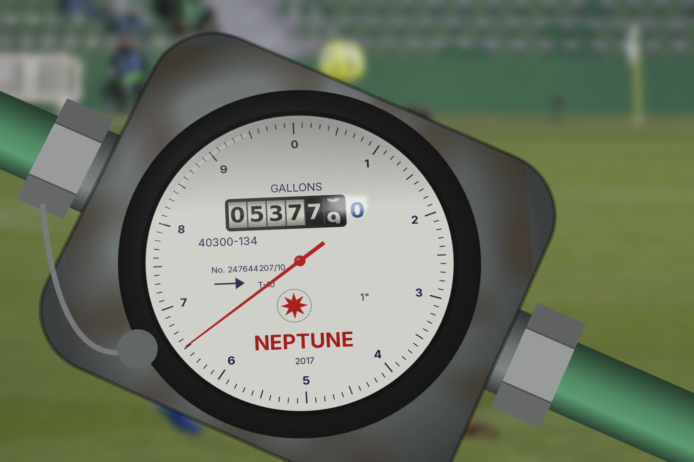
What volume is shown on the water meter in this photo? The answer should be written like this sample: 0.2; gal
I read 537786.5; gal
